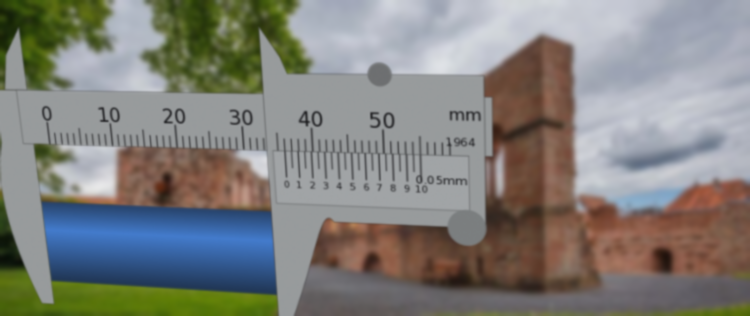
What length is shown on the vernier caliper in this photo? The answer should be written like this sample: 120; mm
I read 36.0; mm
